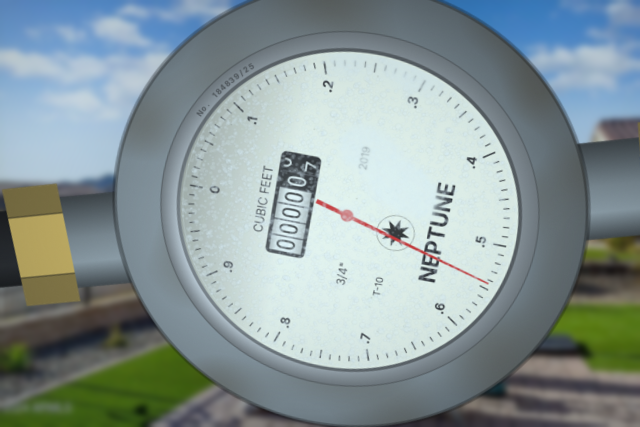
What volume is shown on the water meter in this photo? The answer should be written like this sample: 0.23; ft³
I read 6.54; ft³
